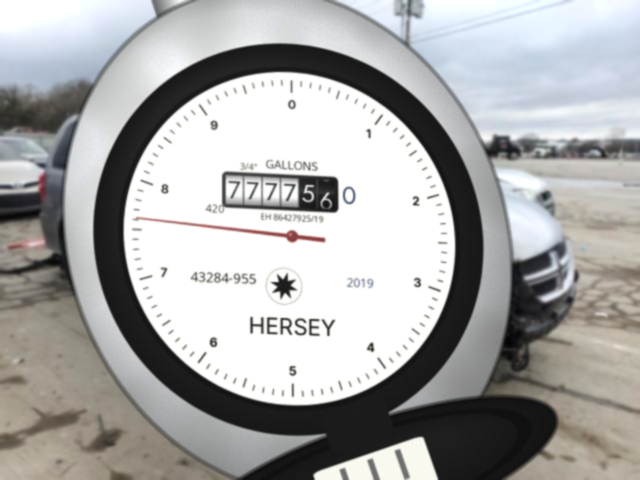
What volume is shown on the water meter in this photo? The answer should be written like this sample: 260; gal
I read 7777557.6; gal
